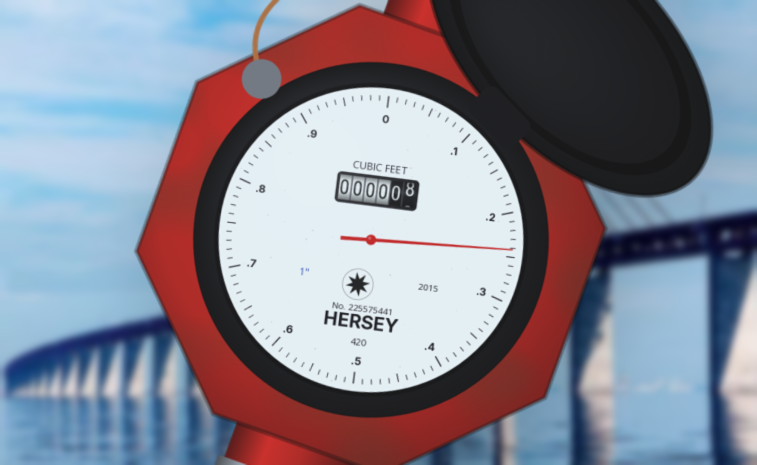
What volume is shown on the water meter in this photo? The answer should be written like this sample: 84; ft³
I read 8.24; ft³
